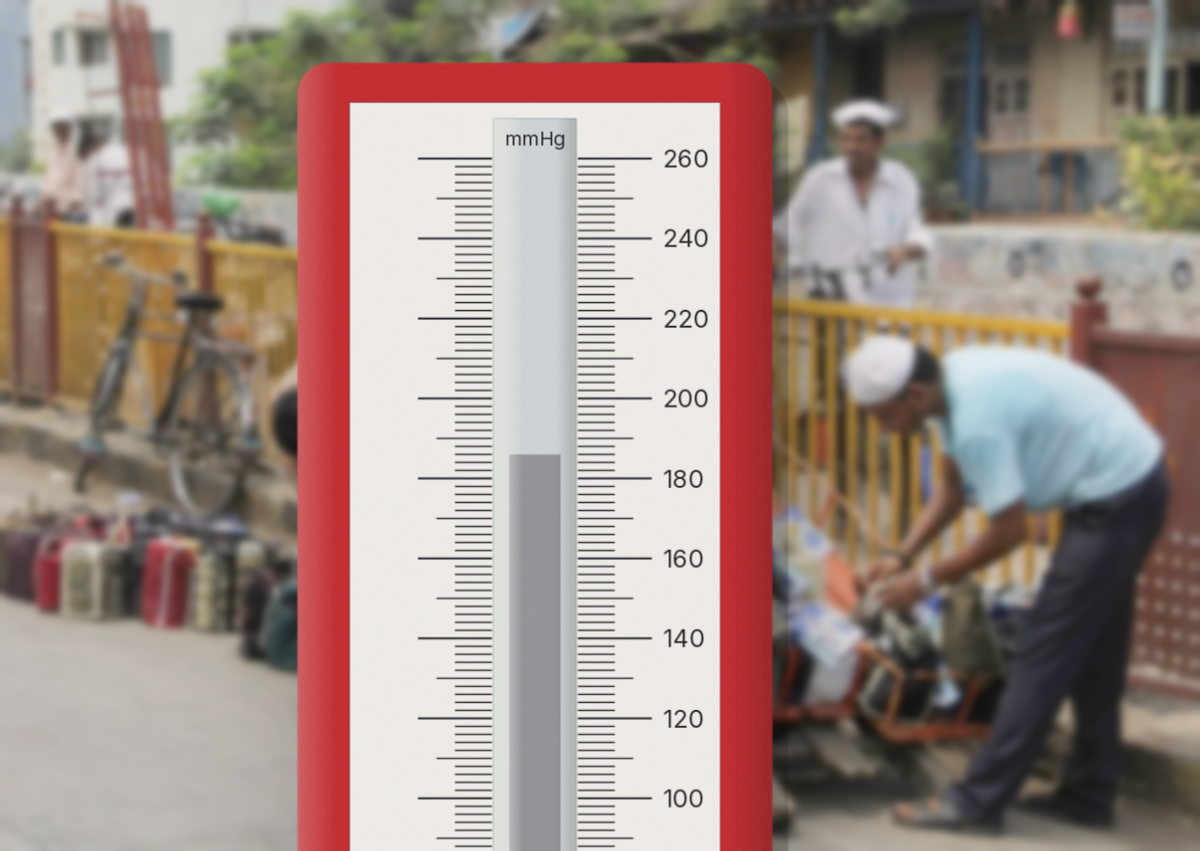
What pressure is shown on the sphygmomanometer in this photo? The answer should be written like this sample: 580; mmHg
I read 186; mmHg
